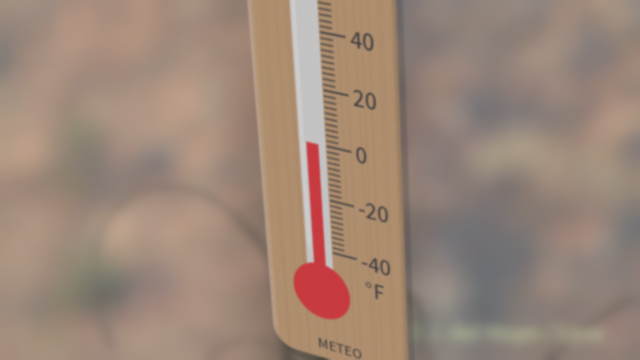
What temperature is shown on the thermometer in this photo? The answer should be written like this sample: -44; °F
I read 0; °F
